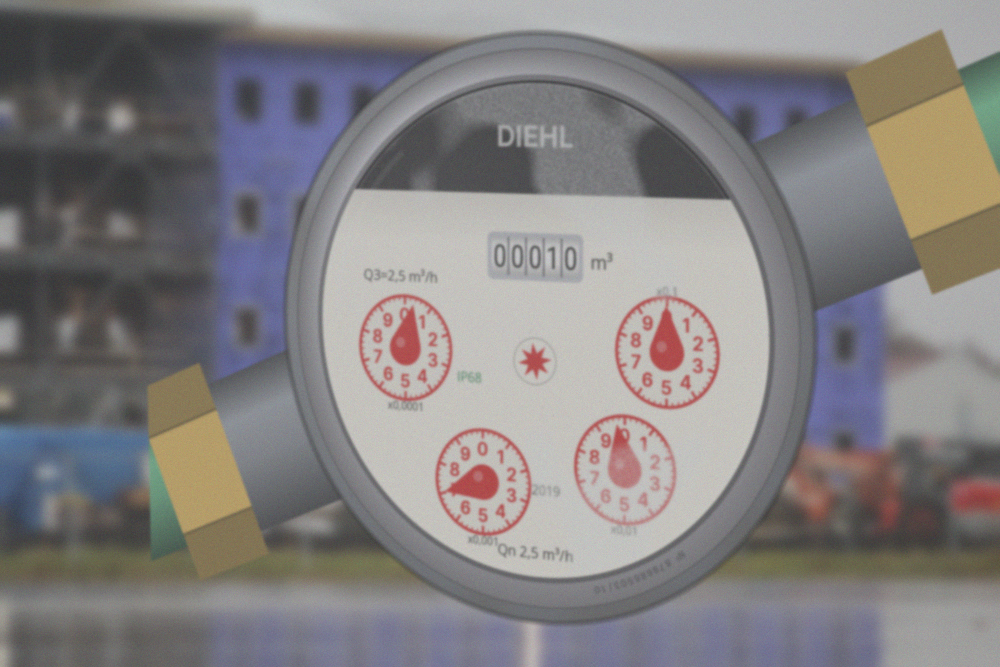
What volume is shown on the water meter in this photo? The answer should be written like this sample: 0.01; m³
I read 9.9970; m³
